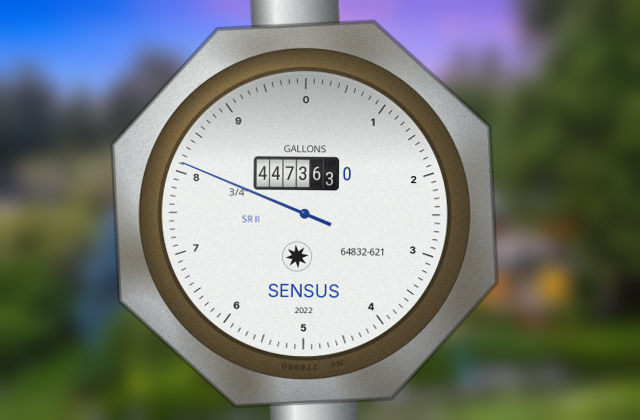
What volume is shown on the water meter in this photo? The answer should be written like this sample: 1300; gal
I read 4473628.1; gal
